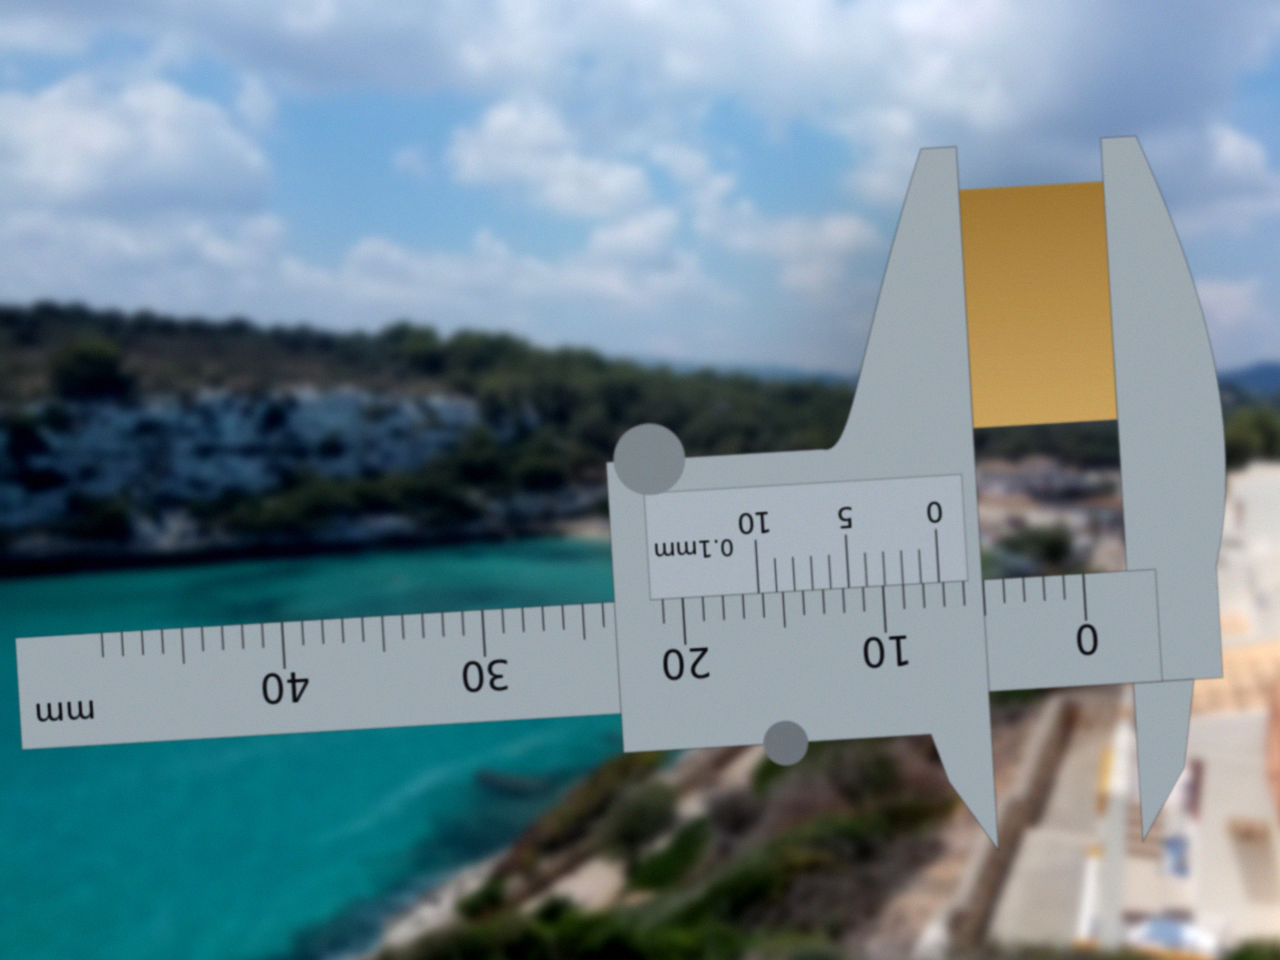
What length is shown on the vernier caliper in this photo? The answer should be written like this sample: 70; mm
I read 7.2; mm
